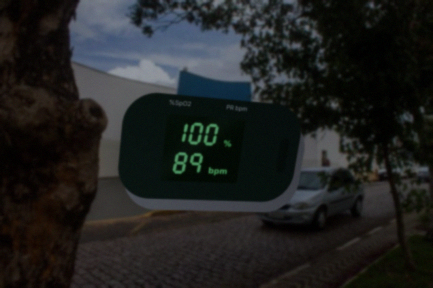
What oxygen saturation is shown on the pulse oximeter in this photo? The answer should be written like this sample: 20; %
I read 100; %
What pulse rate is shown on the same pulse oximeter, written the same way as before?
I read 89; bpm
